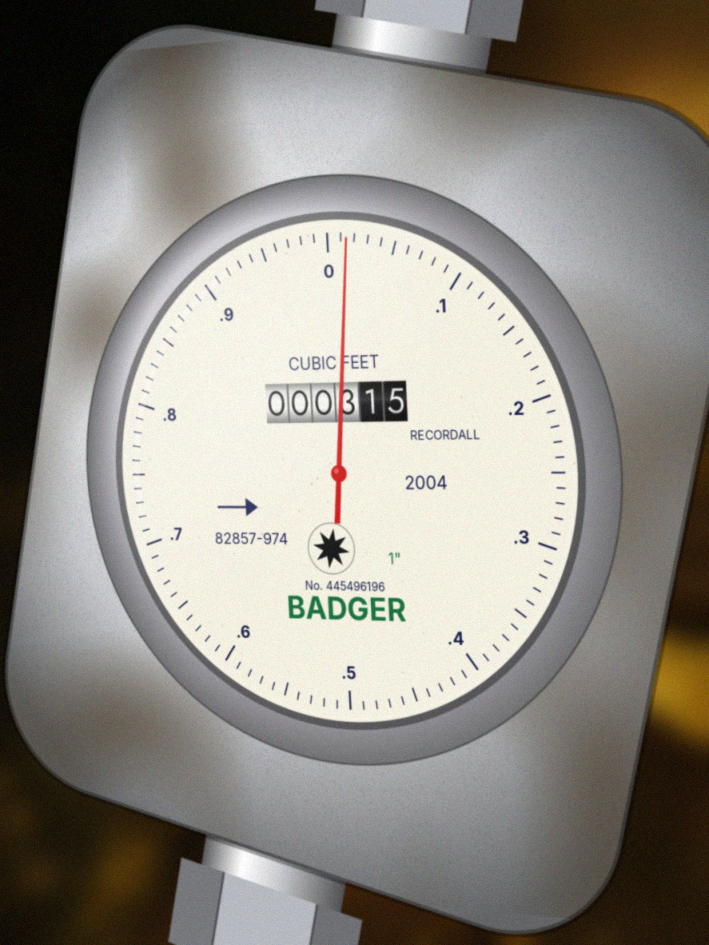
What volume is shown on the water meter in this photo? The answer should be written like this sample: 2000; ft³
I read 315.01; ft³
